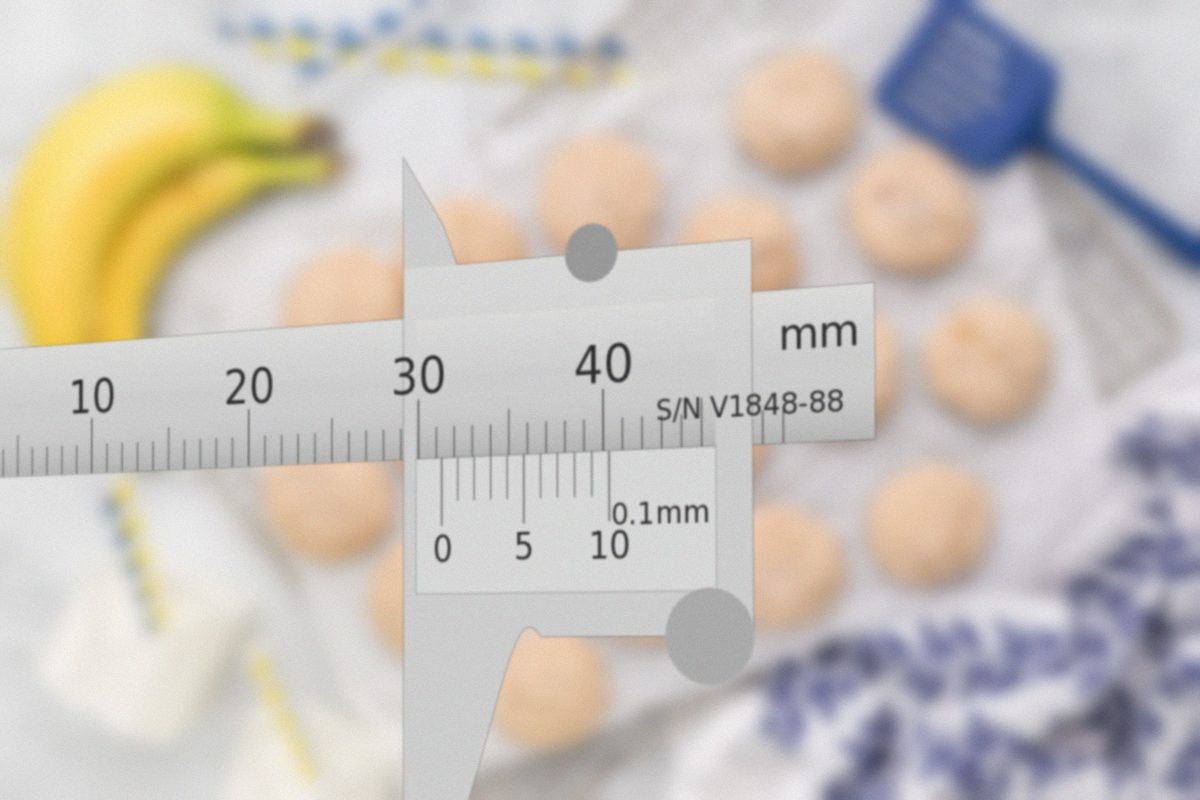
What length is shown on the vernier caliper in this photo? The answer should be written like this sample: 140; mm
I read 31.3; mm
